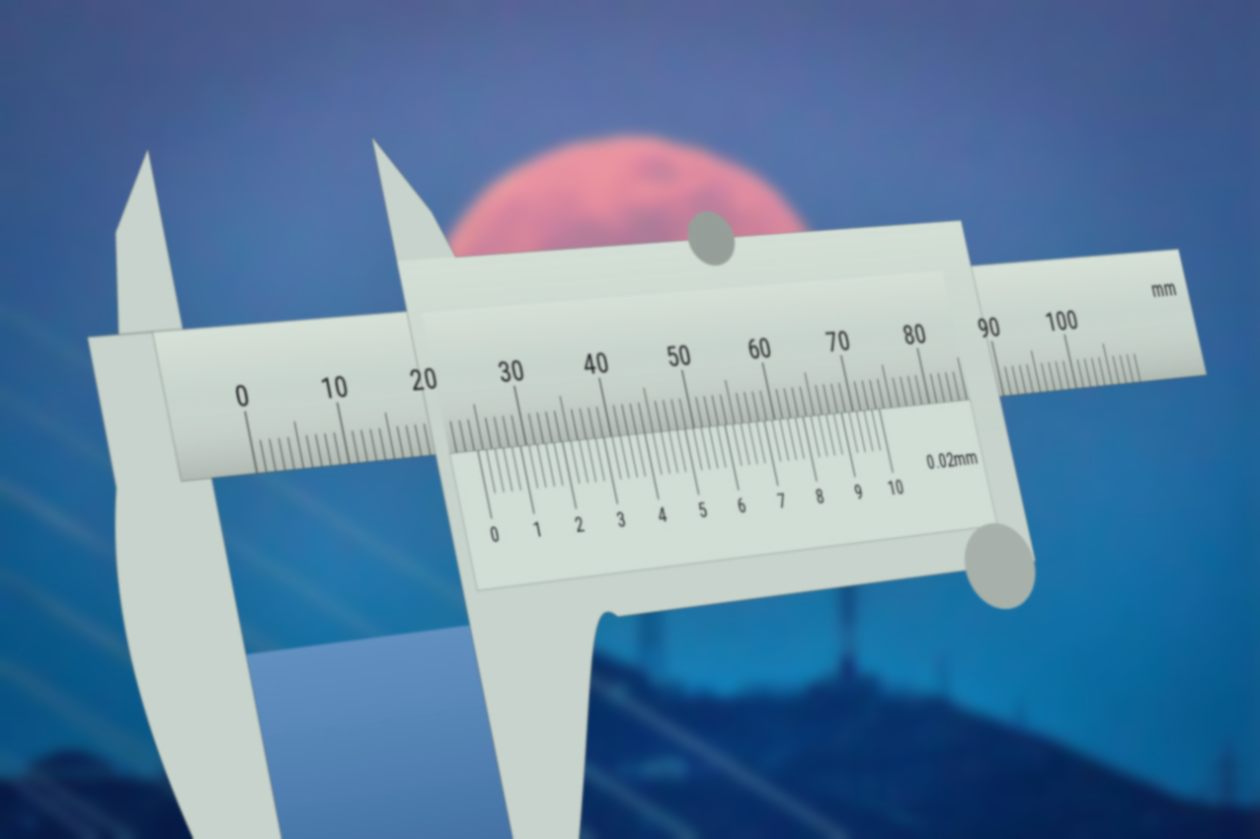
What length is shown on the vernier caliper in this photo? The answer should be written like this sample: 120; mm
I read 24.4; mm
